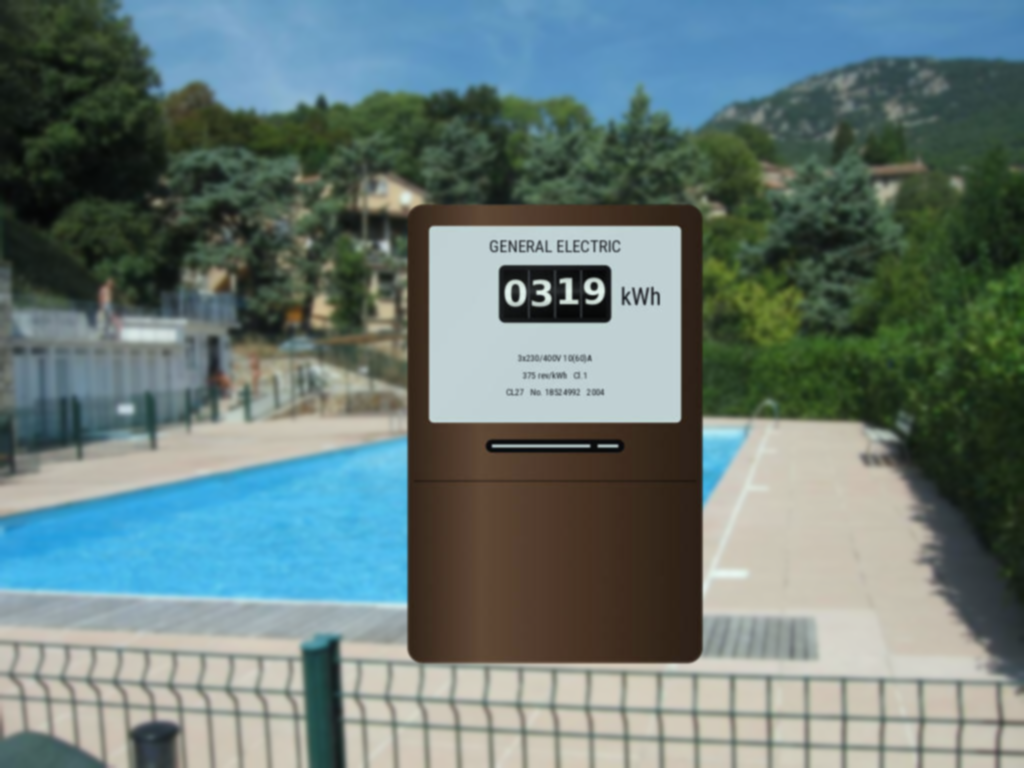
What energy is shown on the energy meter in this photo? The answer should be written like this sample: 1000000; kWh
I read 319; kWh
